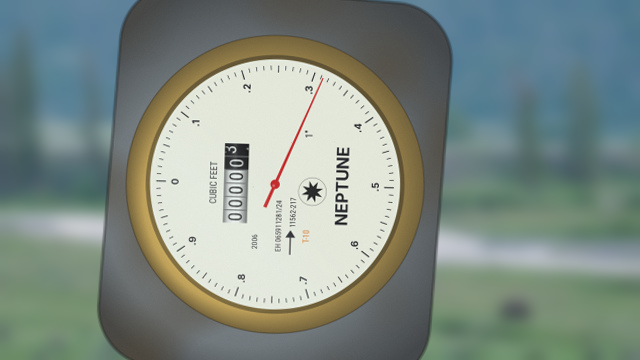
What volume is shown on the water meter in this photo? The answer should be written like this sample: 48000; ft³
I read 3.31; ft³
